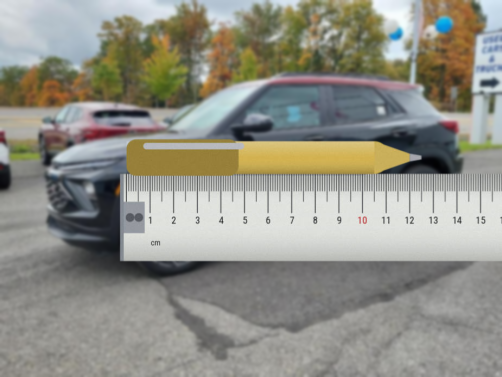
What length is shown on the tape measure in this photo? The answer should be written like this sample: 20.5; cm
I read 12.5; cm
